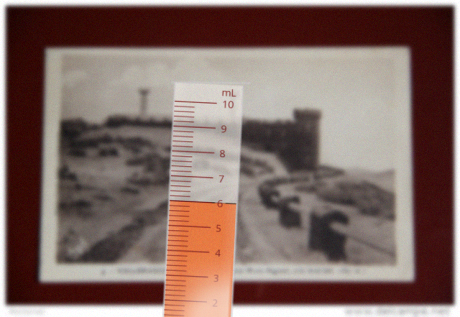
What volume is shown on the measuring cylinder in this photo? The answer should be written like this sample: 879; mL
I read 6; mL
